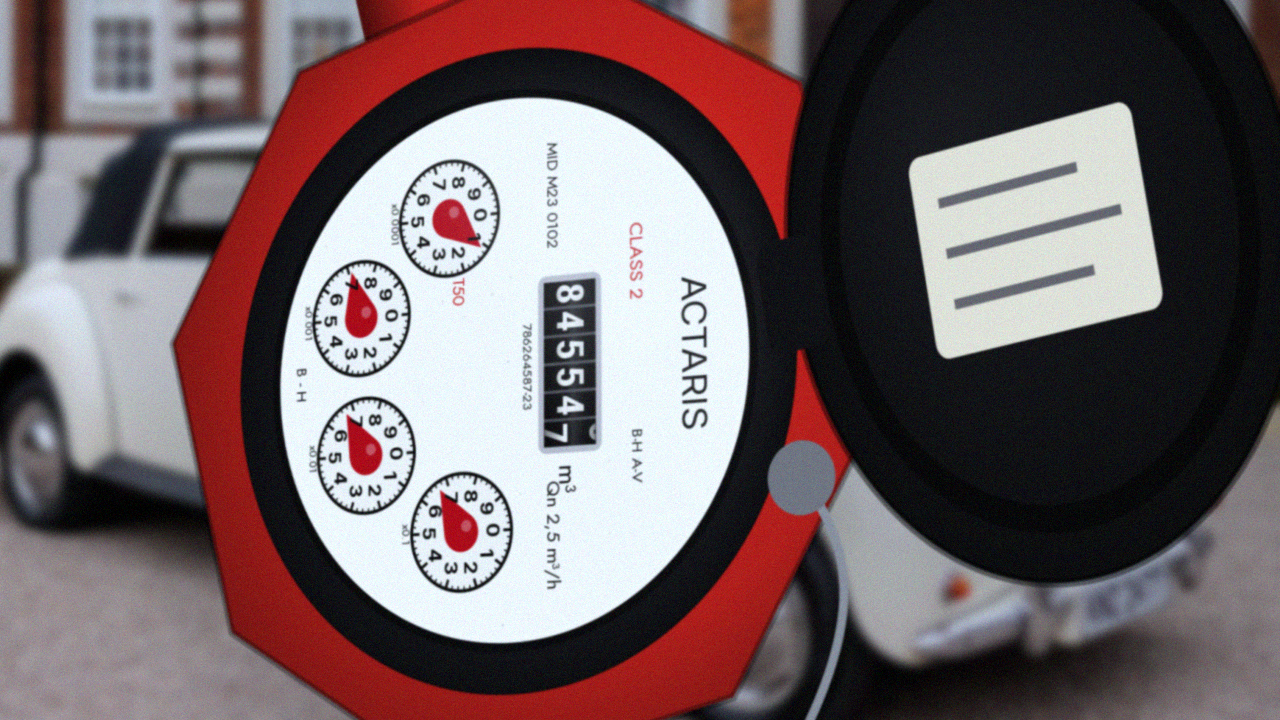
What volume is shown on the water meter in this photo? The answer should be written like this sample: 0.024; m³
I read 845546.6671; m³
